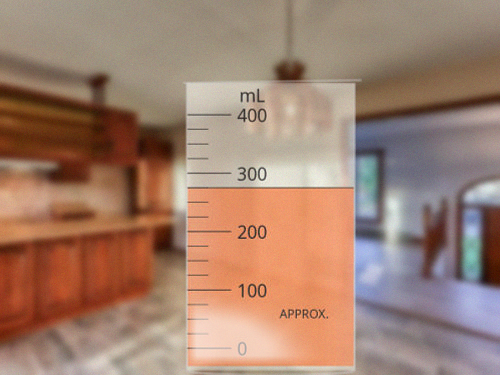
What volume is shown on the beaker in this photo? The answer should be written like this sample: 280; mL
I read 275; mL
